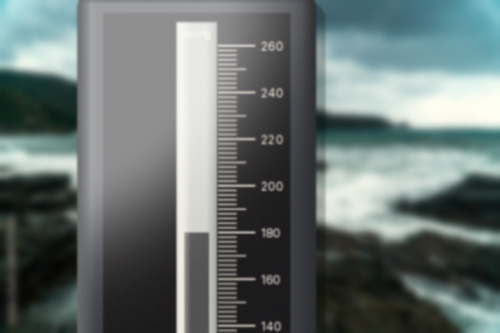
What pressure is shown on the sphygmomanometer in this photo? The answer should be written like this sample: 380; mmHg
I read 180; mmHg
